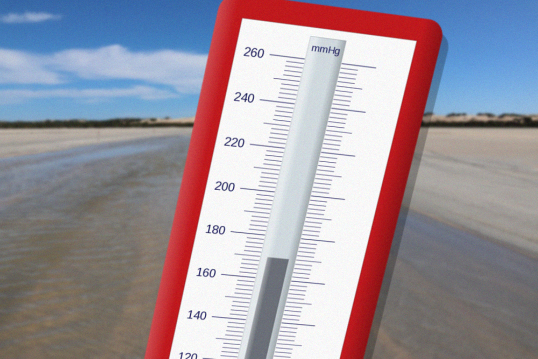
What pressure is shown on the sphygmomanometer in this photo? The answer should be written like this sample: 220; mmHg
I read 170; mmHg
